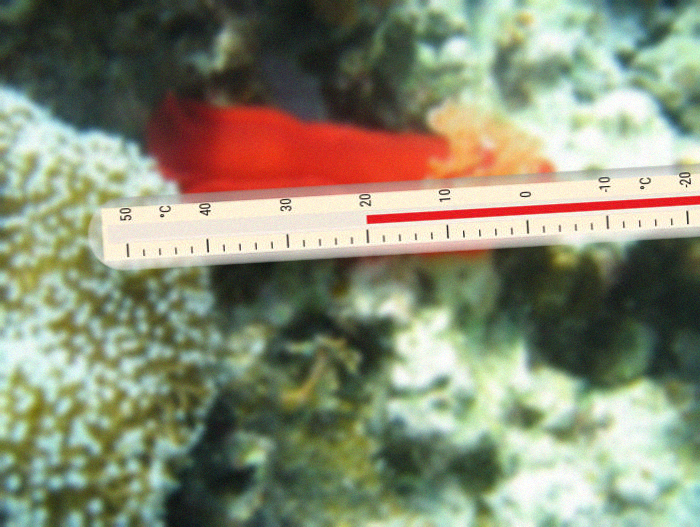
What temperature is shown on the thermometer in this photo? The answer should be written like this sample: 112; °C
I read 20; °C
